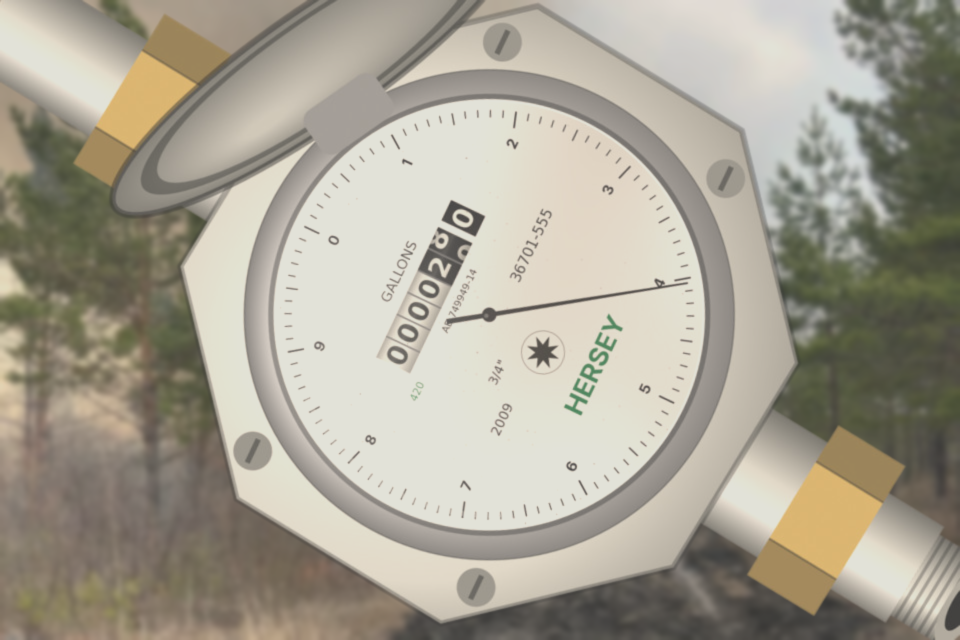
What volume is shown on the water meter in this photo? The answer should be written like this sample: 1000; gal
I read 284.0; gal
